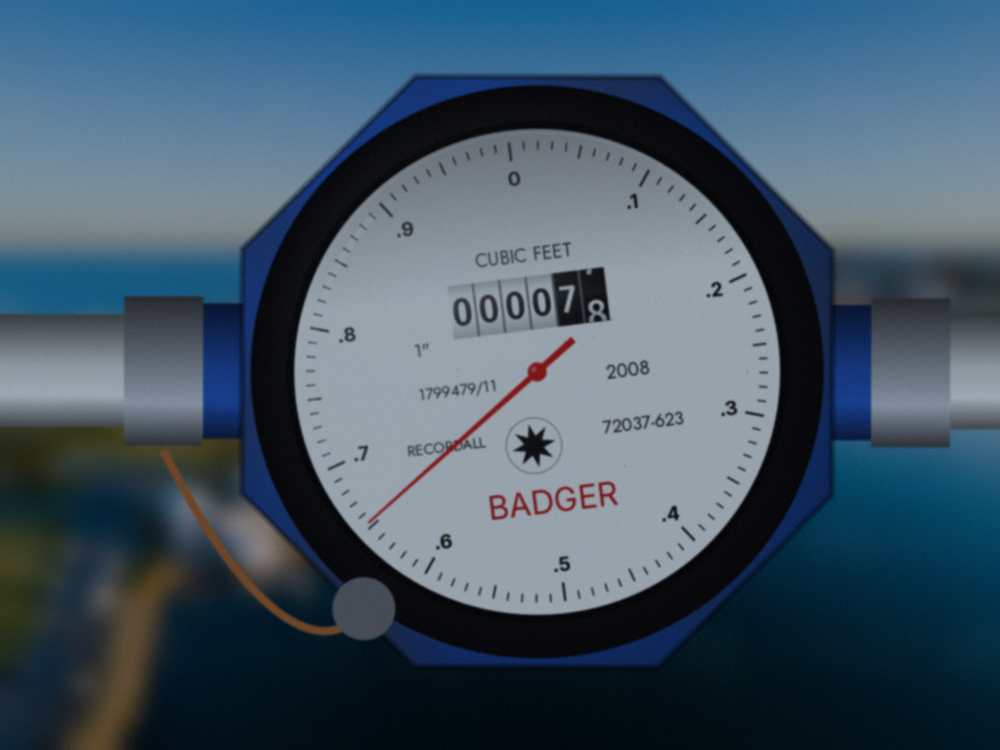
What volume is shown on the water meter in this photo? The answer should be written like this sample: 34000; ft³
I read 77.65; ft³
